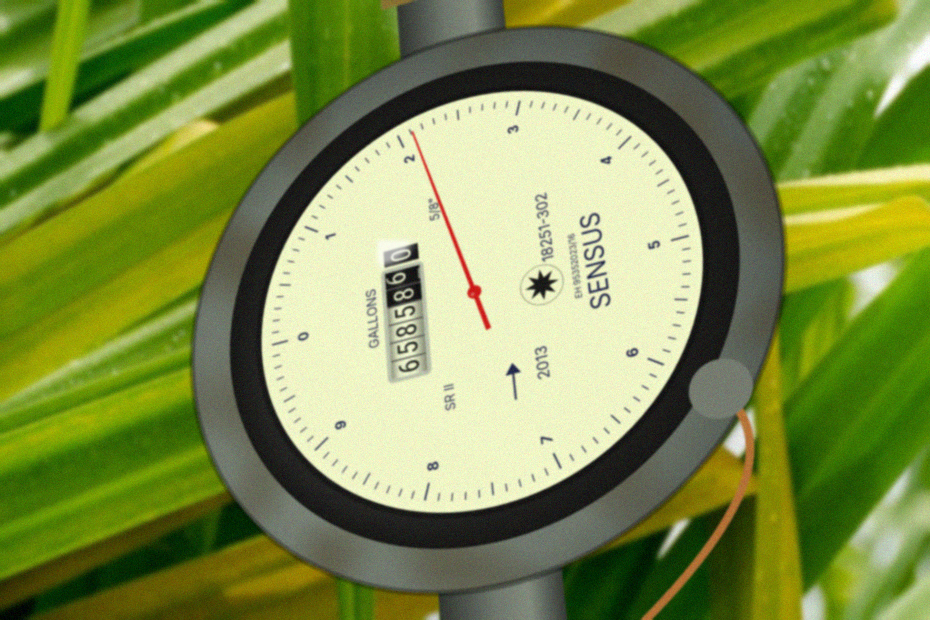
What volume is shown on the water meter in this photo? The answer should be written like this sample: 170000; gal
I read 6585862.1; gal
